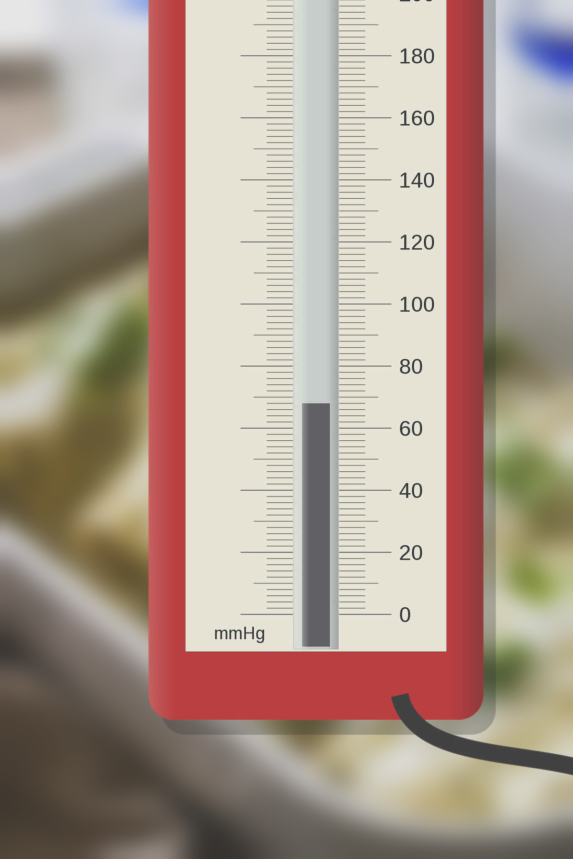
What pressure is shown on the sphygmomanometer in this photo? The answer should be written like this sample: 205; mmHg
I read 68; mmHg
